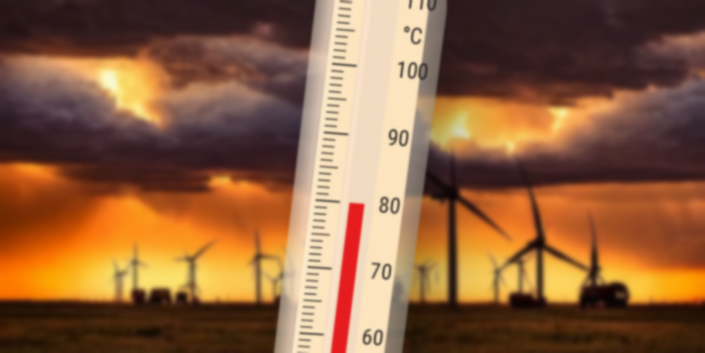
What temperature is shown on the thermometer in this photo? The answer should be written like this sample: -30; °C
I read 80; °C
